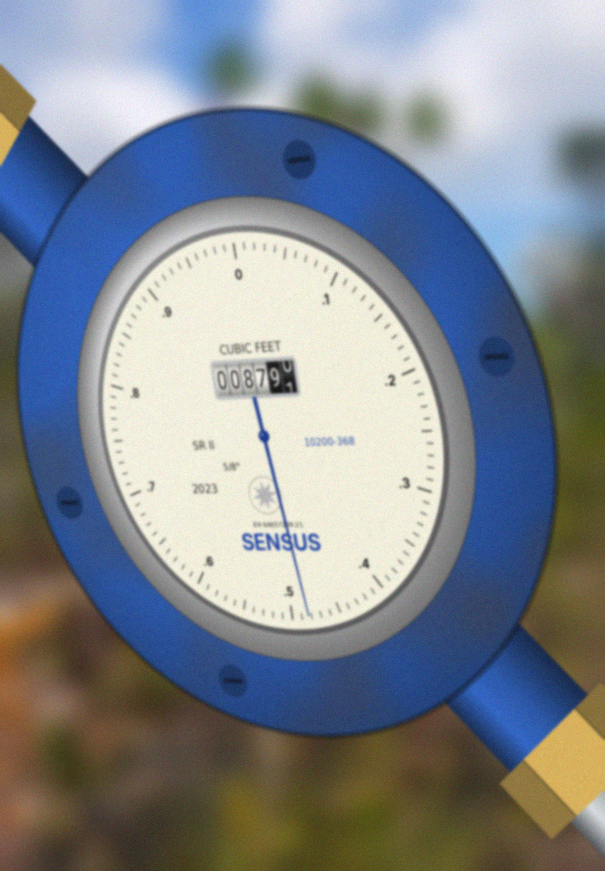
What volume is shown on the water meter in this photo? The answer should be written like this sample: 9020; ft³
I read 8790.48; ft³
